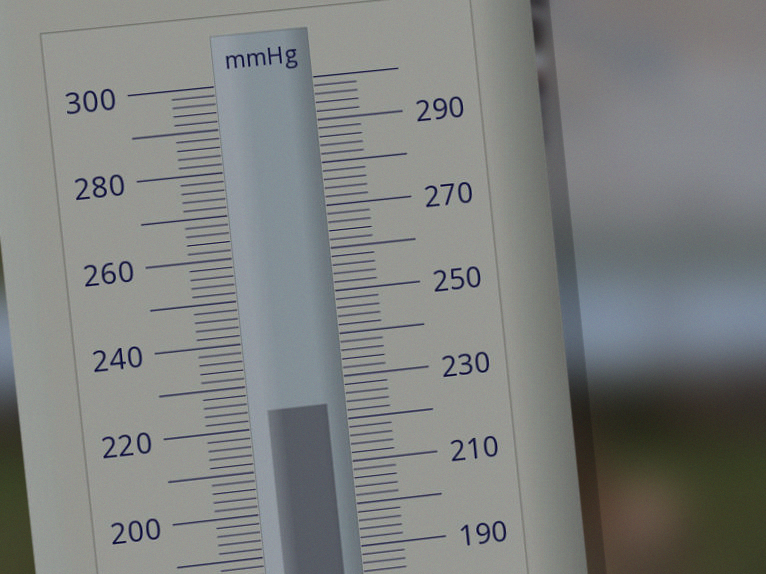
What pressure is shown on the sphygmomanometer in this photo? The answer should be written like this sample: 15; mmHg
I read 224; mmHg
